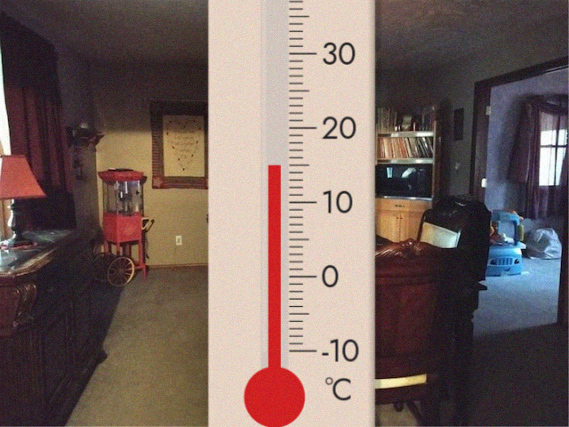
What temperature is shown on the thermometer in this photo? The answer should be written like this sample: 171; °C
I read 15; °C
